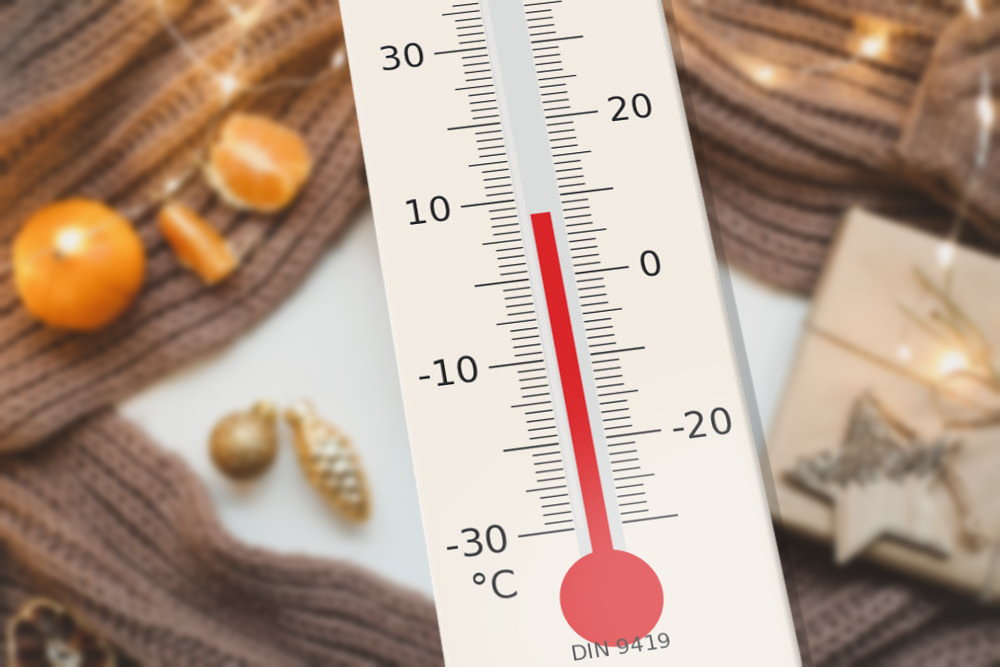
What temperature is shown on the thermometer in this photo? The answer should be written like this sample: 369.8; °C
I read 8; °C
